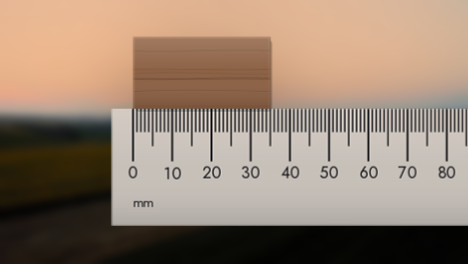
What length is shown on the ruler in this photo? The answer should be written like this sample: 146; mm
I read 35; mm
